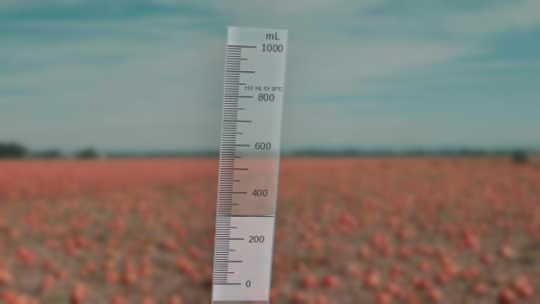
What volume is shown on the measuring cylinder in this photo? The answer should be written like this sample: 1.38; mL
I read 300; mL
